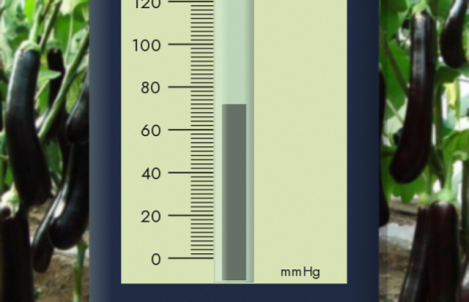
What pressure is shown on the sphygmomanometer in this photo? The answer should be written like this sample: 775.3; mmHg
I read 72; mmHg
